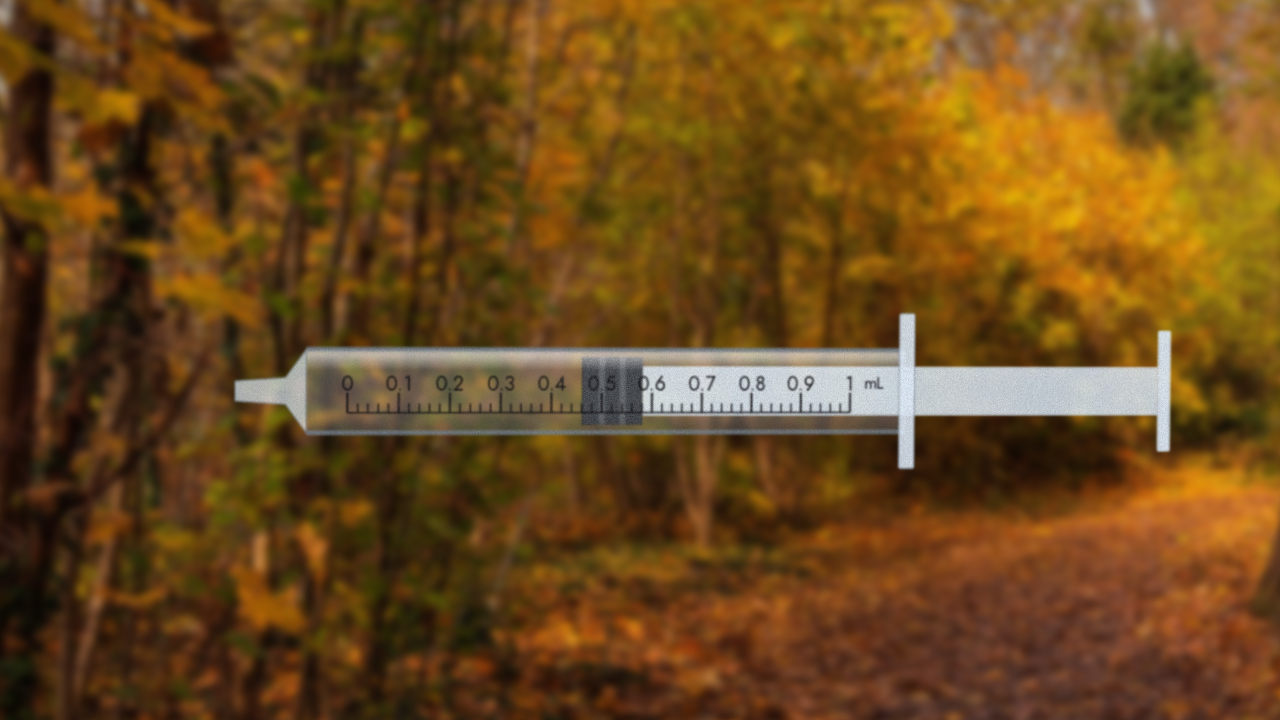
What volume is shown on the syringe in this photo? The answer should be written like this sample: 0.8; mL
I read 0.46; mL
